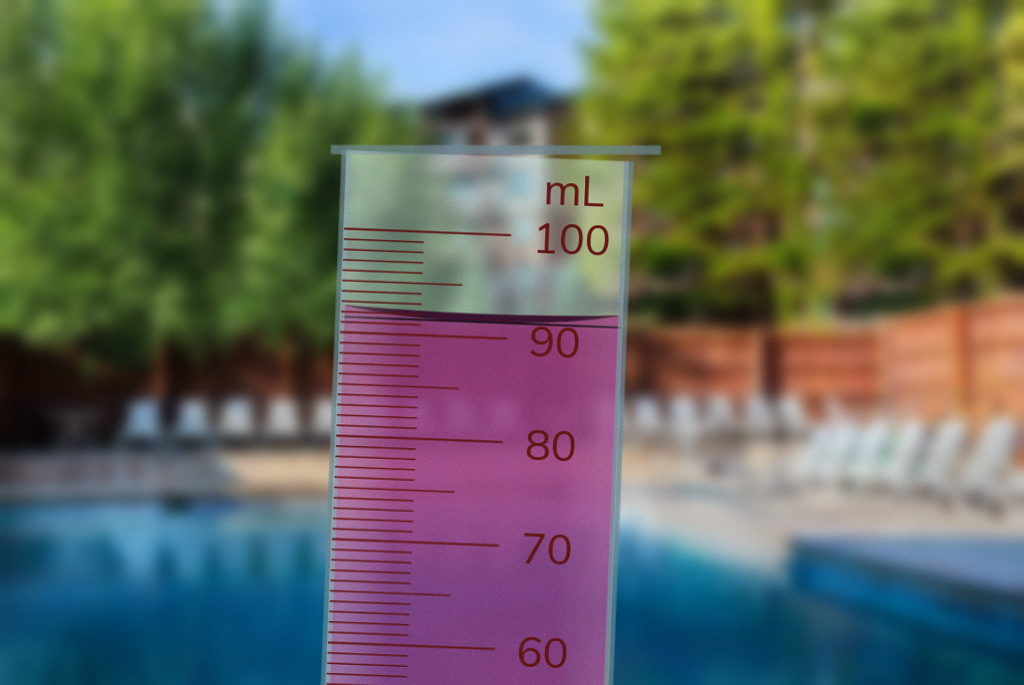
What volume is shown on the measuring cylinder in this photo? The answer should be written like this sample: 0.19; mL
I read 91.5; mL
